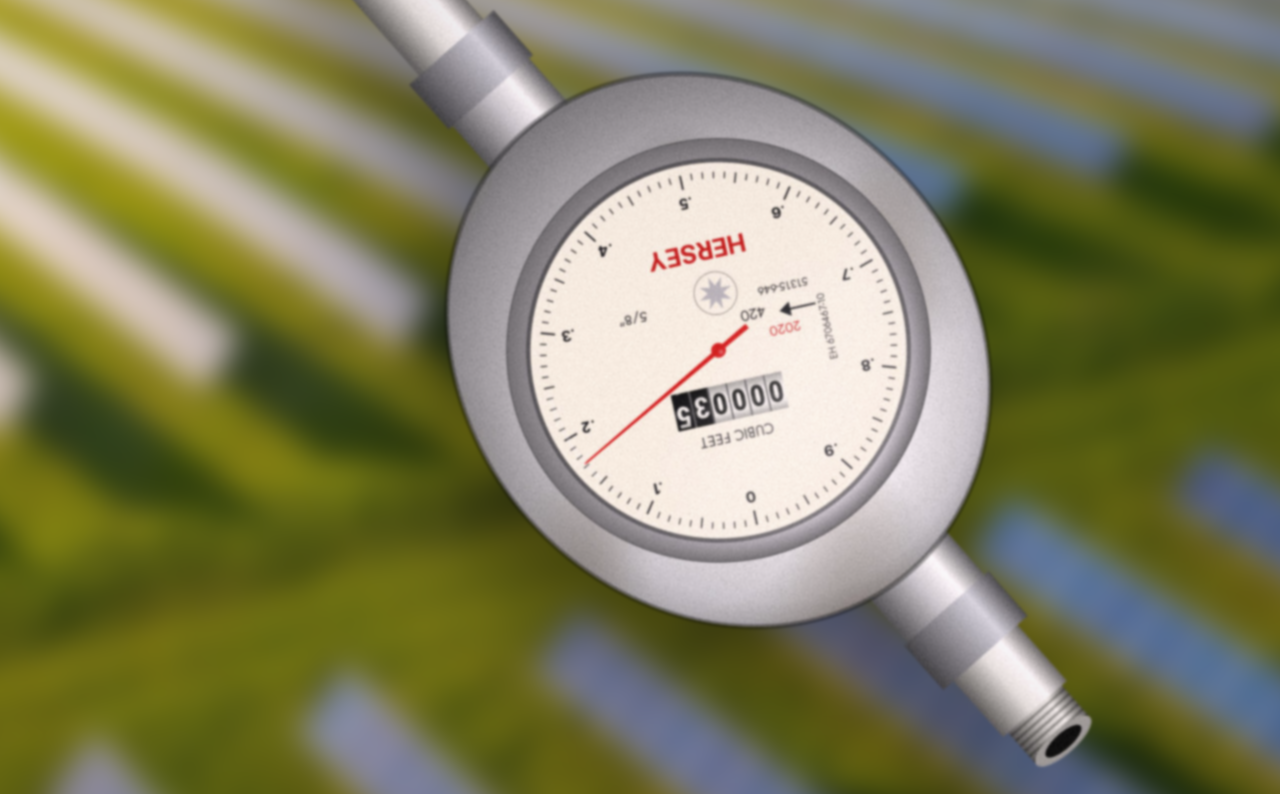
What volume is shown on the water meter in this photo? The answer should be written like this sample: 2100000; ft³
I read 35.17; ft³
